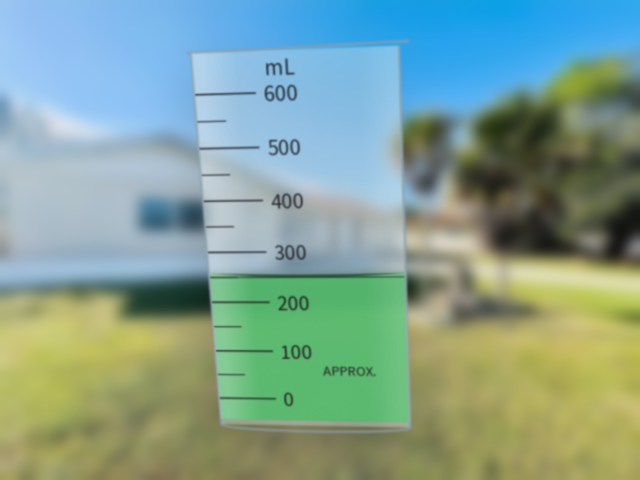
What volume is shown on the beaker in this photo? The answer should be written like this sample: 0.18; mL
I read 250; mL
